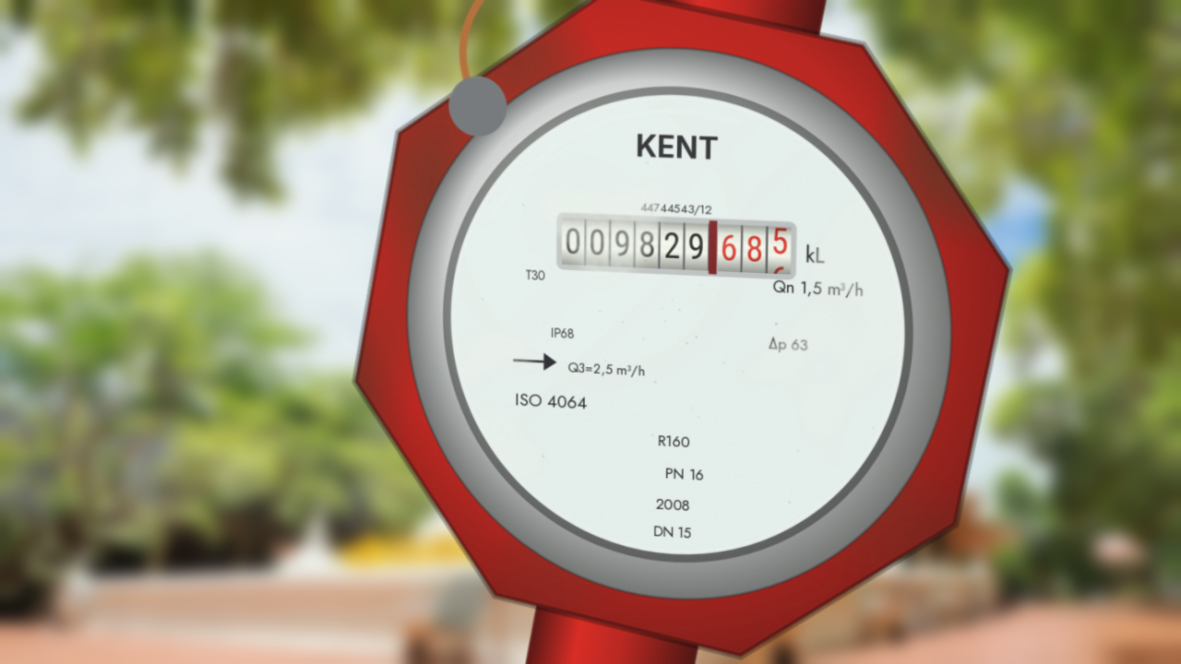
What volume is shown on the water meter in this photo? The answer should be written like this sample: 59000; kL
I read 9829.685; kL
